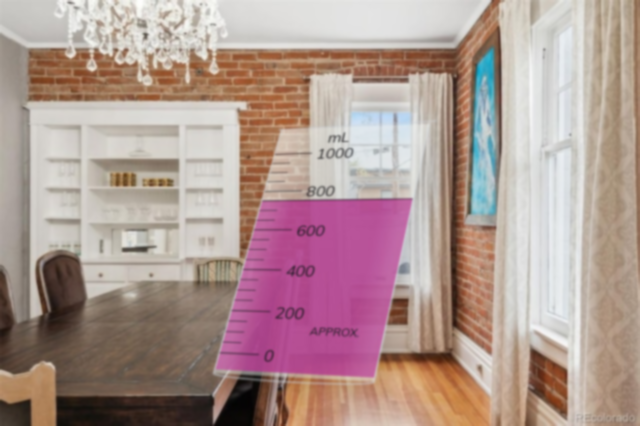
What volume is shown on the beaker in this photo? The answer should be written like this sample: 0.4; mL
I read 750; mL
